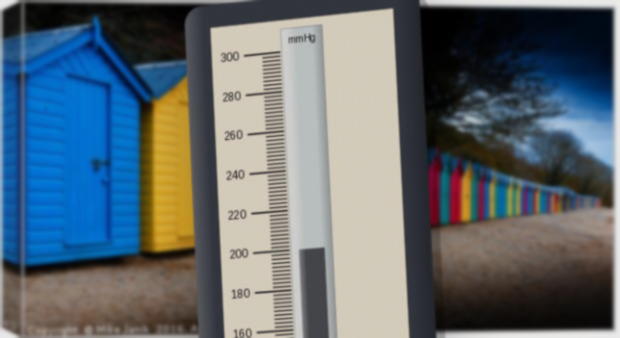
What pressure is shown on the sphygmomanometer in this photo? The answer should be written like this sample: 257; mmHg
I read 200; mmHg
